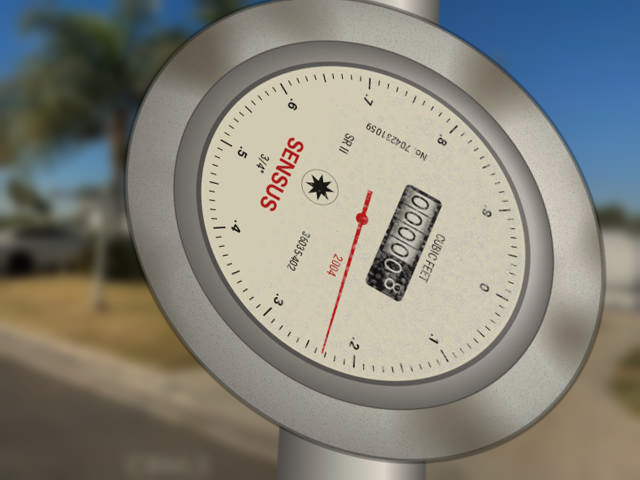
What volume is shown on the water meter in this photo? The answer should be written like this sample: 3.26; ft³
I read 8.23; ft³
